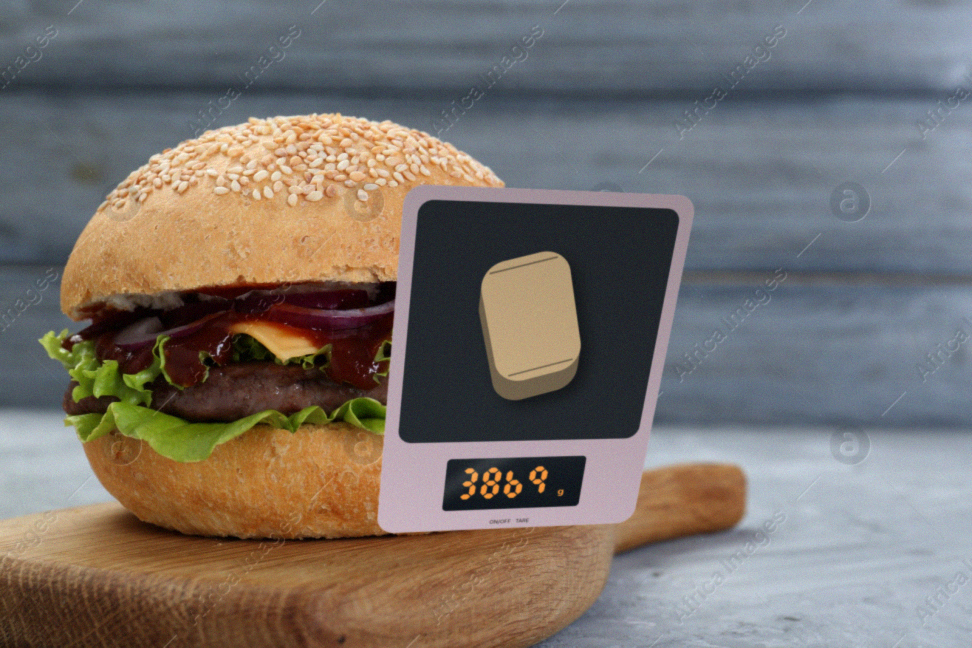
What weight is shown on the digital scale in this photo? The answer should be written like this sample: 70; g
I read 3869; g
